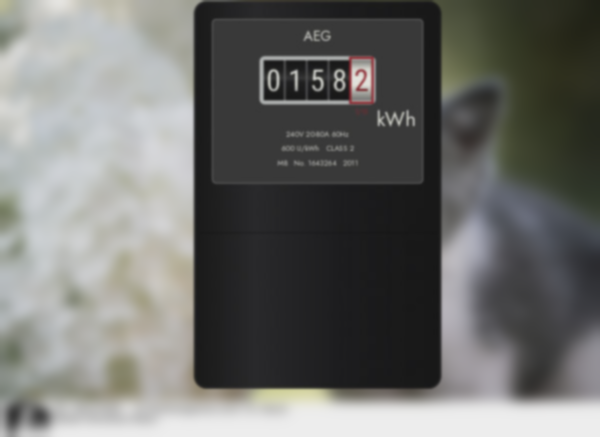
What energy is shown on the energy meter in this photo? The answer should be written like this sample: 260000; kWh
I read 158.2; kWh
